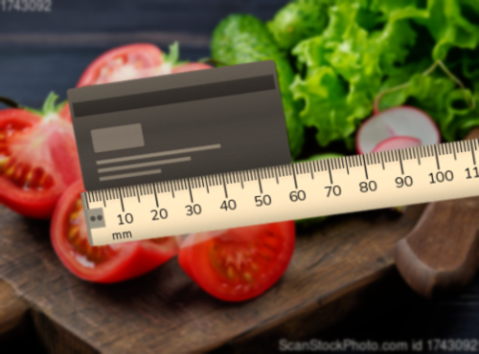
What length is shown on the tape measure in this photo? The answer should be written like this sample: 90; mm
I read 60; mm
